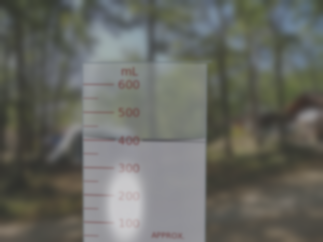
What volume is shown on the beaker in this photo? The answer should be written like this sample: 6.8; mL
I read 400; mL
